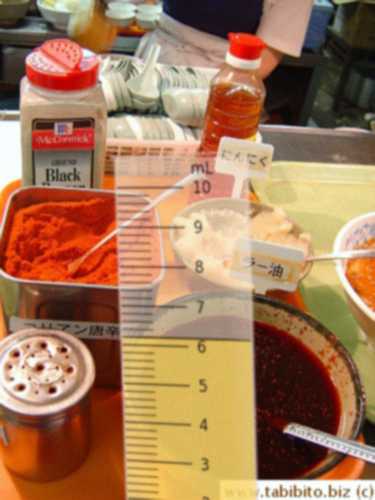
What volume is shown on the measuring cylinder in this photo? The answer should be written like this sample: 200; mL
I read 6.2; mL
